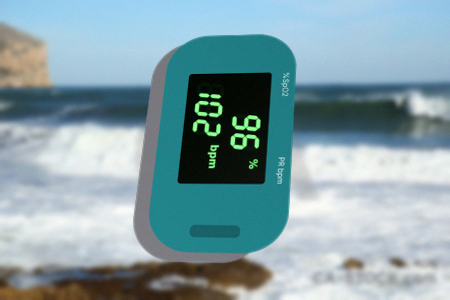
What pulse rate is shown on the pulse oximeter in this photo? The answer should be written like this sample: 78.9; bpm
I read 102; bpm
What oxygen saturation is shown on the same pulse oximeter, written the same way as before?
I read 96; %
